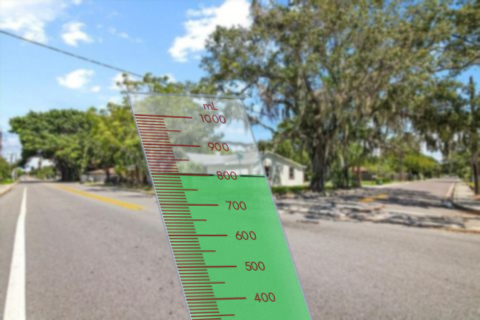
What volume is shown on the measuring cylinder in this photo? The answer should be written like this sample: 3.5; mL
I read 800; mL
